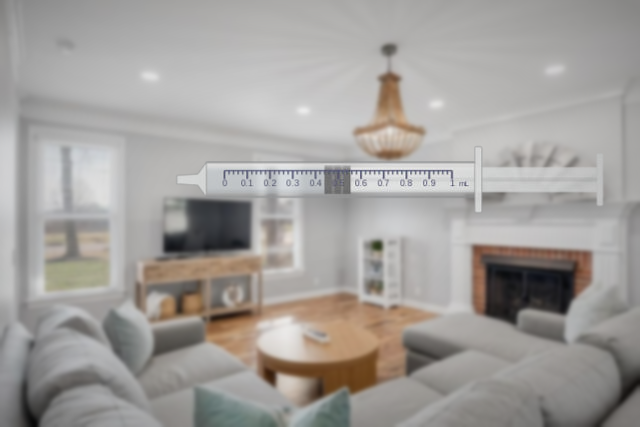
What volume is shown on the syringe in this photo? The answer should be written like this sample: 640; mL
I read 0.44; mL
